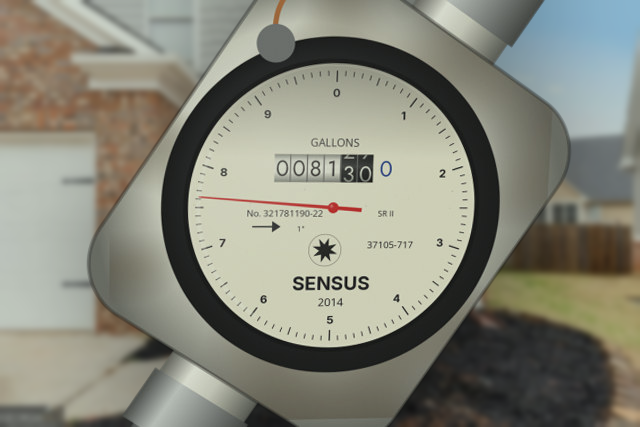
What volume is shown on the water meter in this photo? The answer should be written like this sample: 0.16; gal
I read 81297.6; gal
